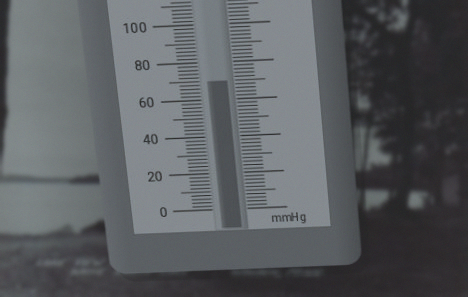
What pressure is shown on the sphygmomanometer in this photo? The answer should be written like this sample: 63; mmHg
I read 70; mmHg
